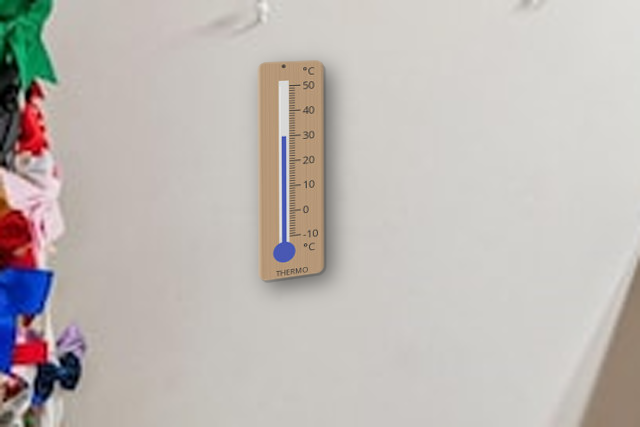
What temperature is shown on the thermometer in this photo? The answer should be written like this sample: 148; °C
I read 30; °C
